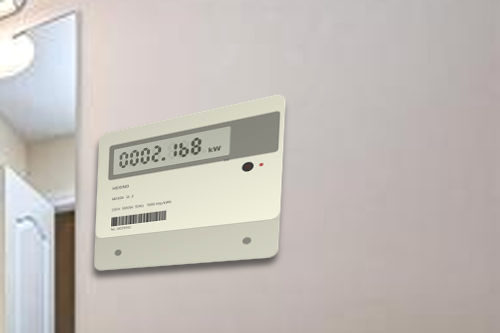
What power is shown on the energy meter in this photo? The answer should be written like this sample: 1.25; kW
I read 2.168; kW
